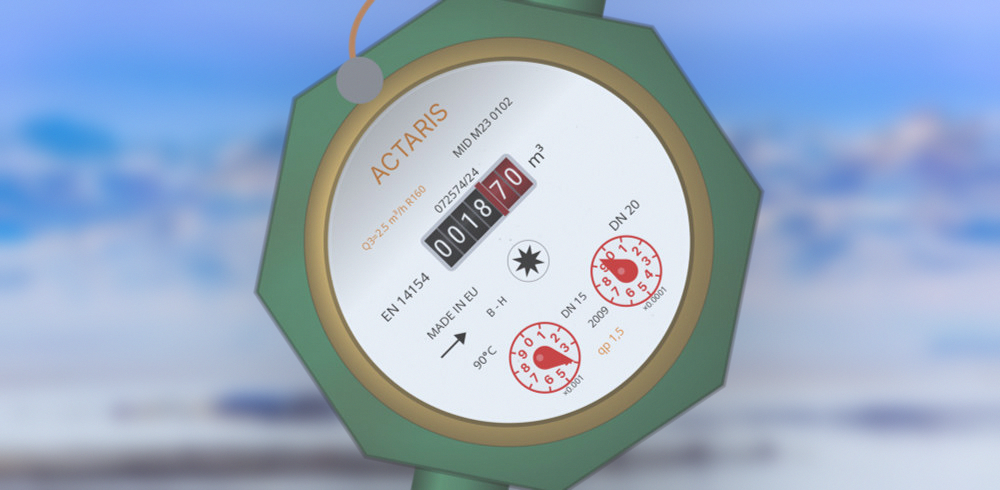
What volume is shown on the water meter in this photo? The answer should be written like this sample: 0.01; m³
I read 18.7039; m³
